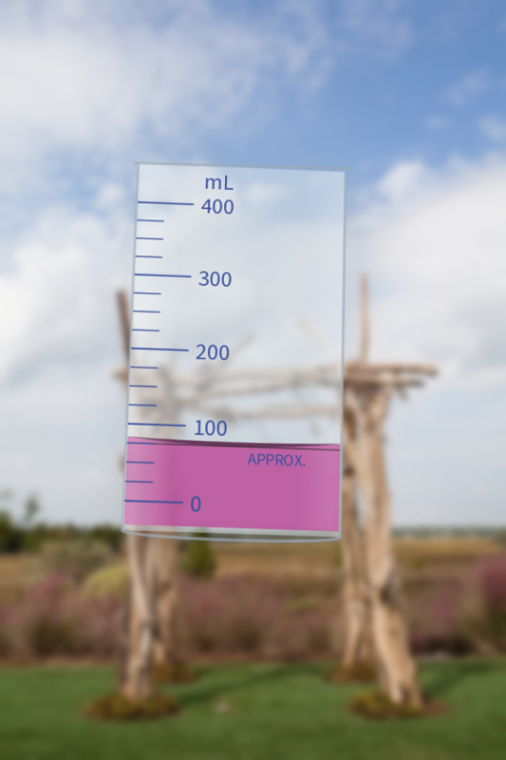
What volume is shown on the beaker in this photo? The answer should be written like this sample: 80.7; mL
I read 75; mL
